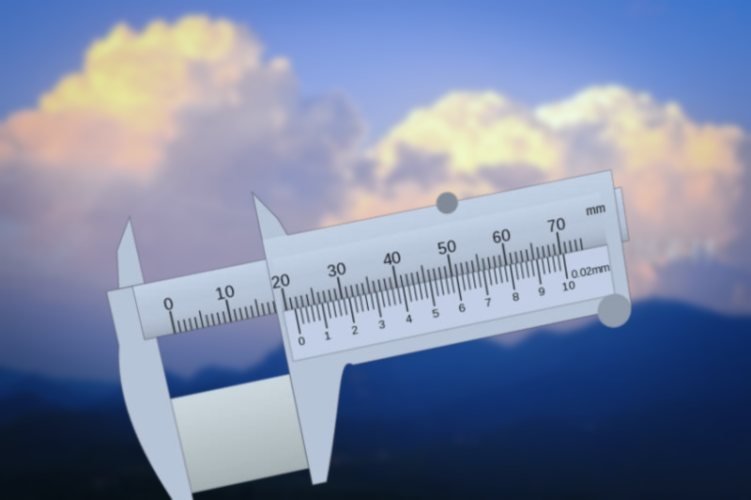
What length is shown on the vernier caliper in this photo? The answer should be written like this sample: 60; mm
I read 21.5; mm
